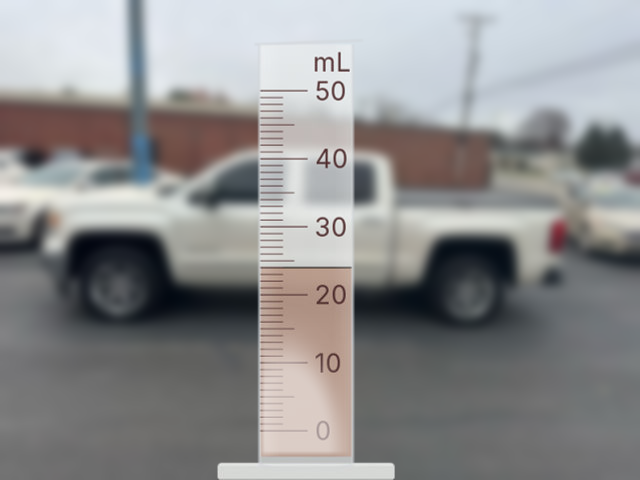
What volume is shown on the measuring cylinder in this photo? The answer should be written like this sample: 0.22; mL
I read 24; mL
